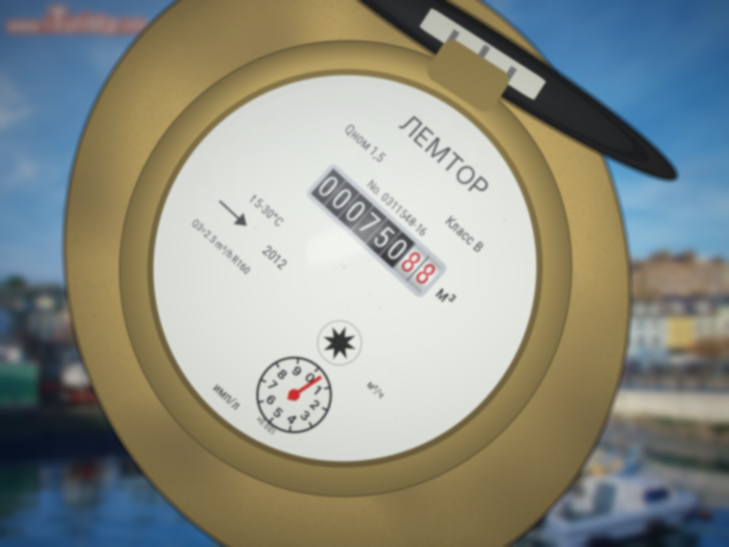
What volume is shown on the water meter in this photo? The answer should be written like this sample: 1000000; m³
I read 750.880; m³
